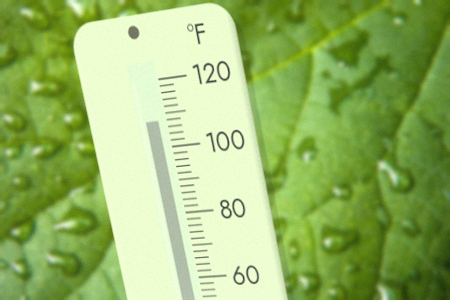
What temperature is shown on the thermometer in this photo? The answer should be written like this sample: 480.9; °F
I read 108; °F
